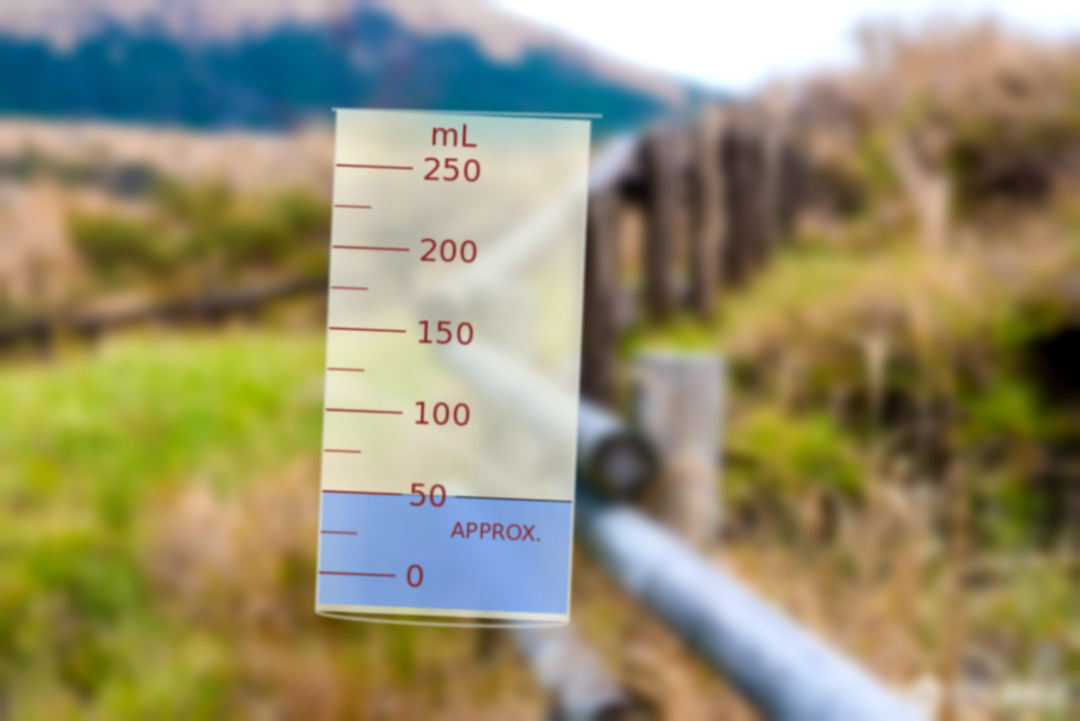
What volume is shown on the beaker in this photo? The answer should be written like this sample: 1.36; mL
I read 50; mL
